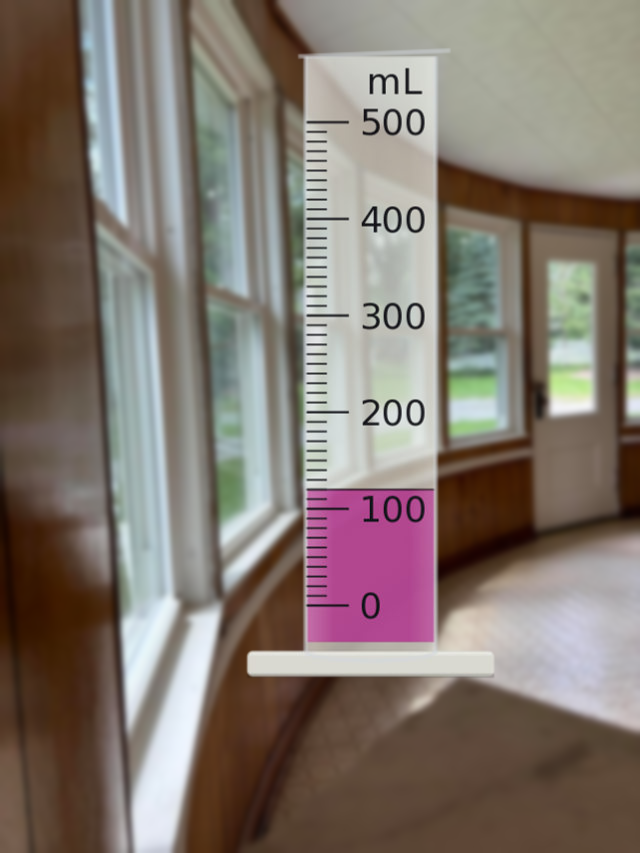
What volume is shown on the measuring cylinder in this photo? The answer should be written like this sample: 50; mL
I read 120; mL
